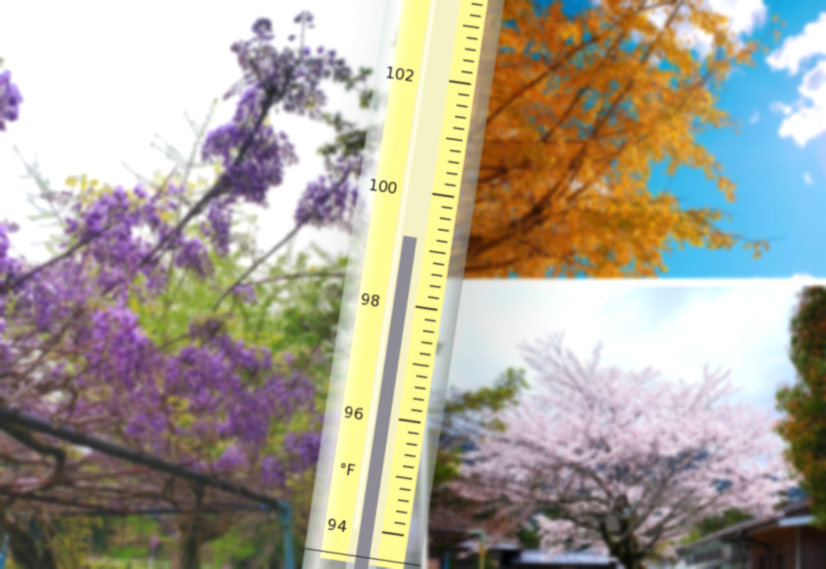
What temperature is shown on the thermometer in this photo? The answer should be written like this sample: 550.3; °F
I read 99.2; °F
